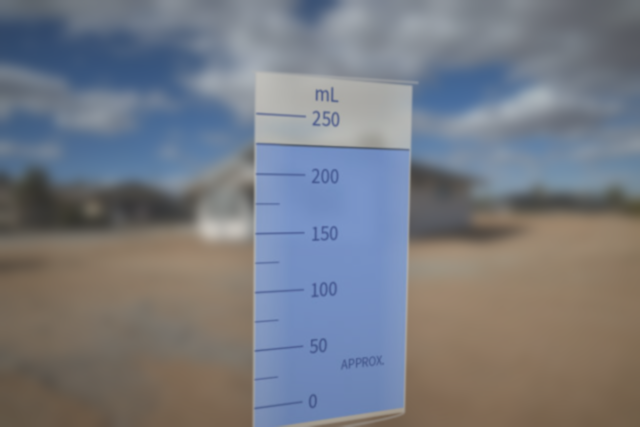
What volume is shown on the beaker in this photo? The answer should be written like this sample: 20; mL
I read 225; mL
